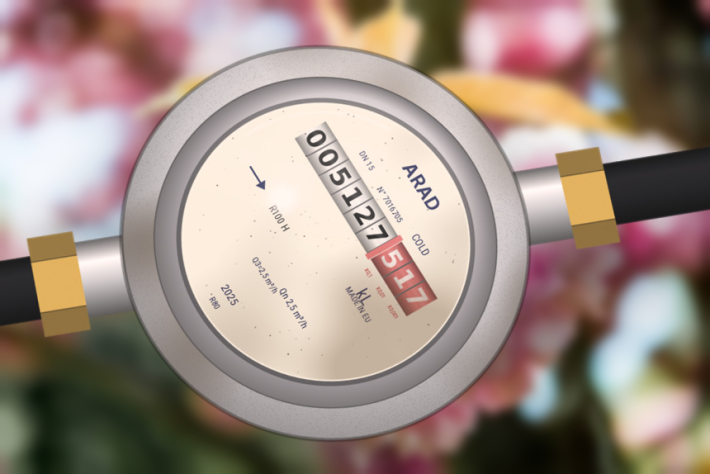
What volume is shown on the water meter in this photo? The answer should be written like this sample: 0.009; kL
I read 5127.517; kL
